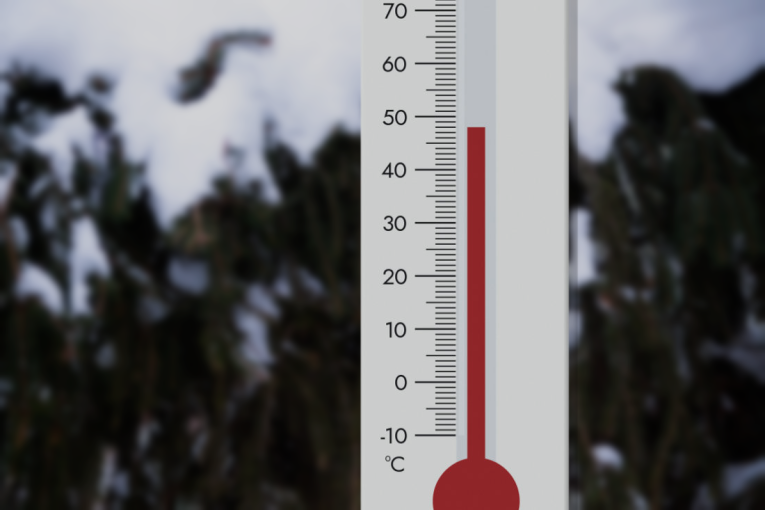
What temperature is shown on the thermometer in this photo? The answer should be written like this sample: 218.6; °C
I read 48; °C
